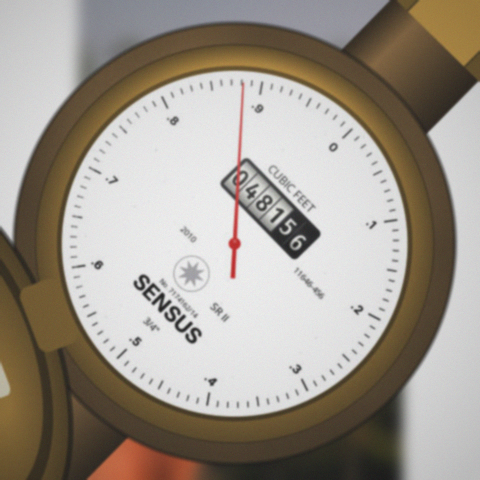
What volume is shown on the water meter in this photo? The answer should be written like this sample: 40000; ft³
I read 48155.88; ft³
